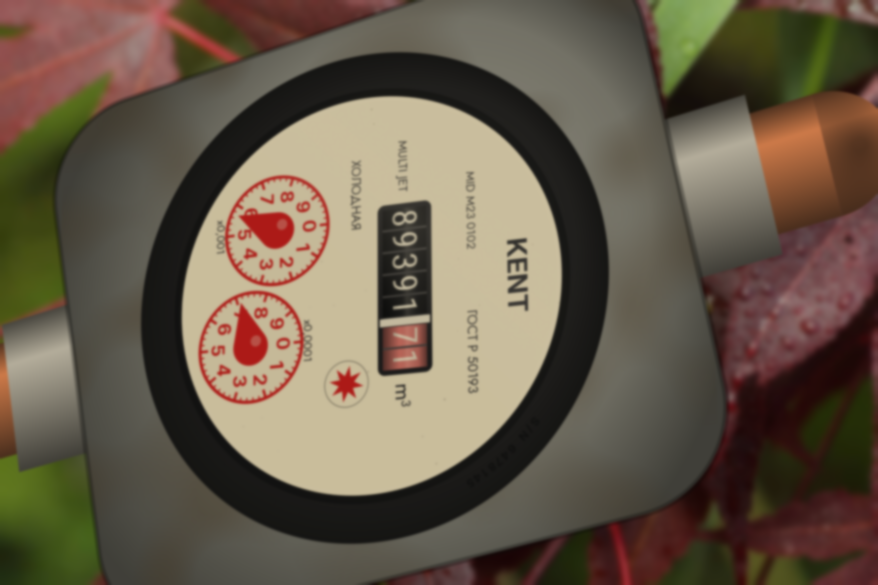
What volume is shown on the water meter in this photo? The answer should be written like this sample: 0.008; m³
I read 89391.7157; m³
